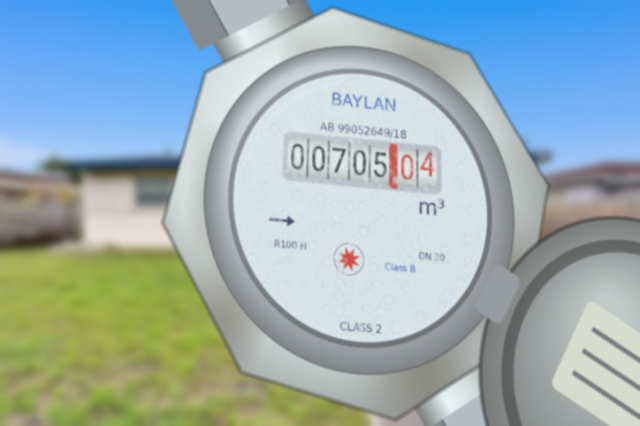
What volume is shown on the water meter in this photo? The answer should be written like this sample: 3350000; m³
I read 705.04; m³
